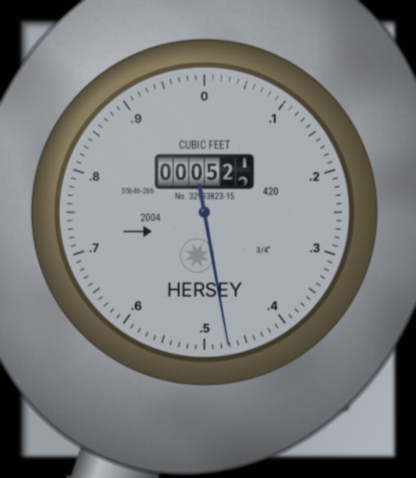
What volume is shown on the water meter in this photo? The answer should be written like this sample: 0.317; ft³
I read 521.47; ft³
